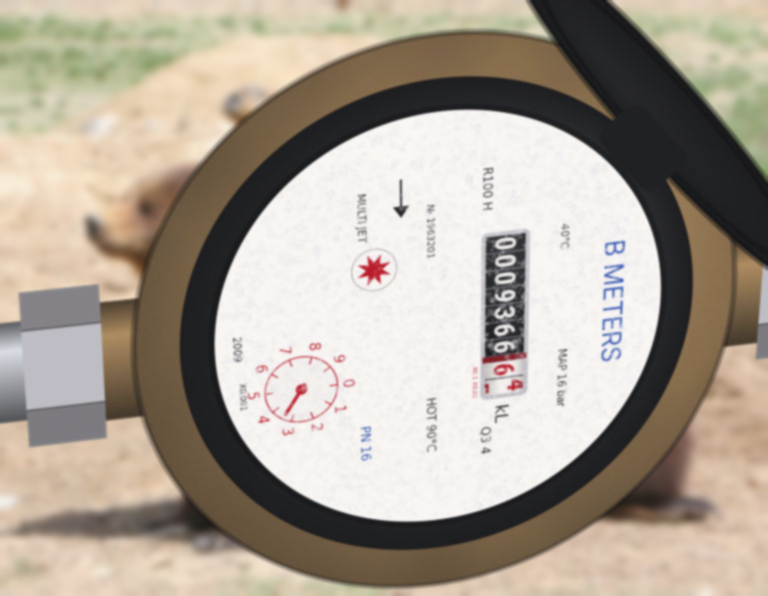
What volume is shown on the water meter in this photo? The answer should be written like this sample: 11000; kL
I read 9366.643; kL
